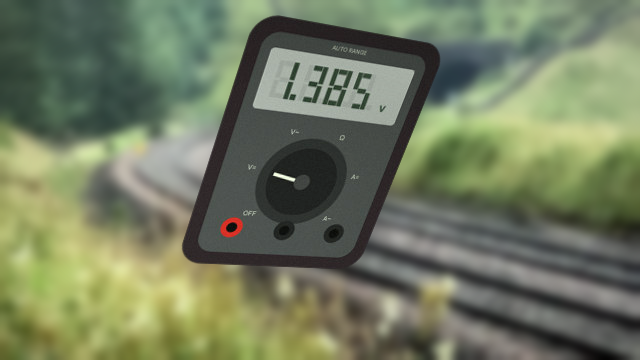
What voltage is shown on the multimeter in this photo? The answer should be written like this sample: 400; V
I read 1.385; V
